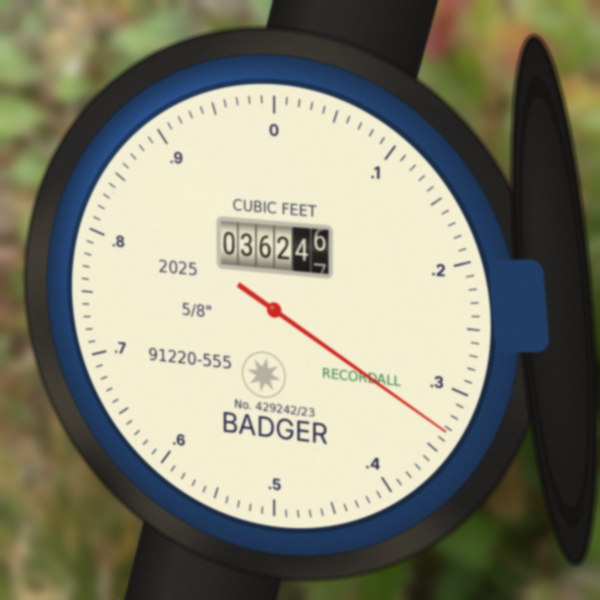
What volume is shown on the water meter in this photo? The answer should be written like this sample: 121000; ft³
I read 36246.33; ft³
